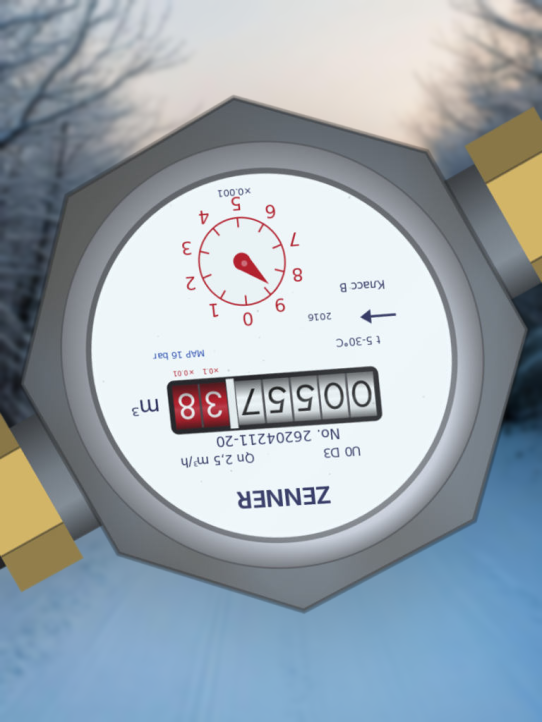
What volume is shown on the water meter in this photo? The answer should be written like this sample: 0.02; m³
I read 557.388; m³
